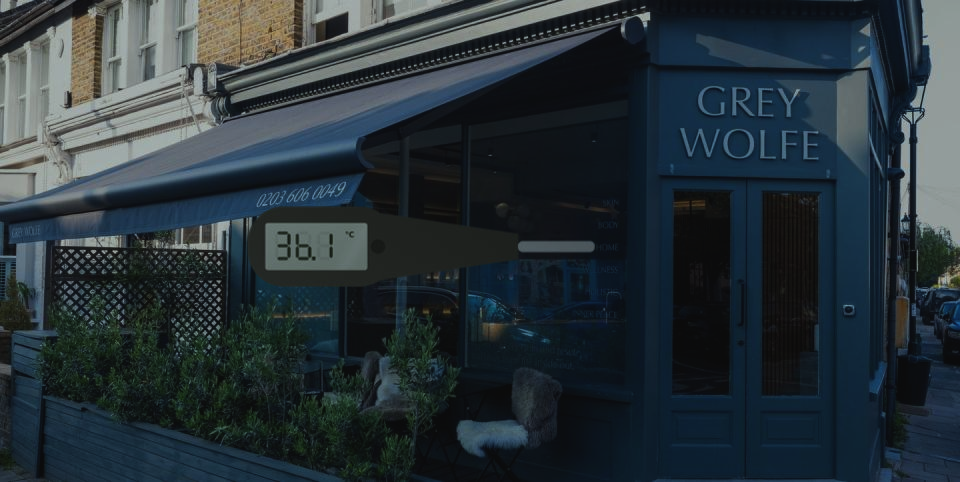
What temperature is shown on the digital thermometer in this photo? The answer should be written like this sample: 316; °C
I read 36.1; °C
